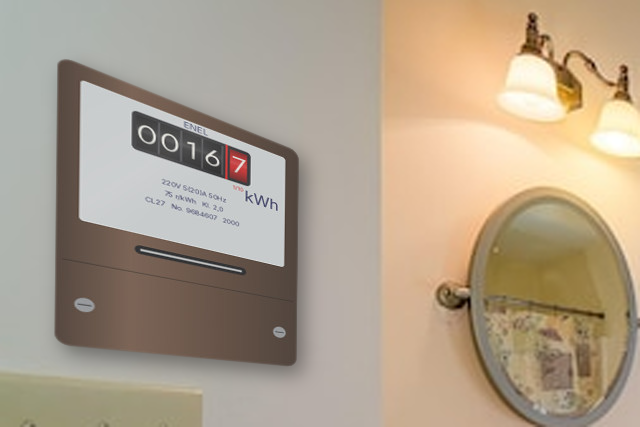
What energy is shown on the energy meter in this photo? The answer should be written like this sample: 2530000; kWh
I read 16.7; kWh
